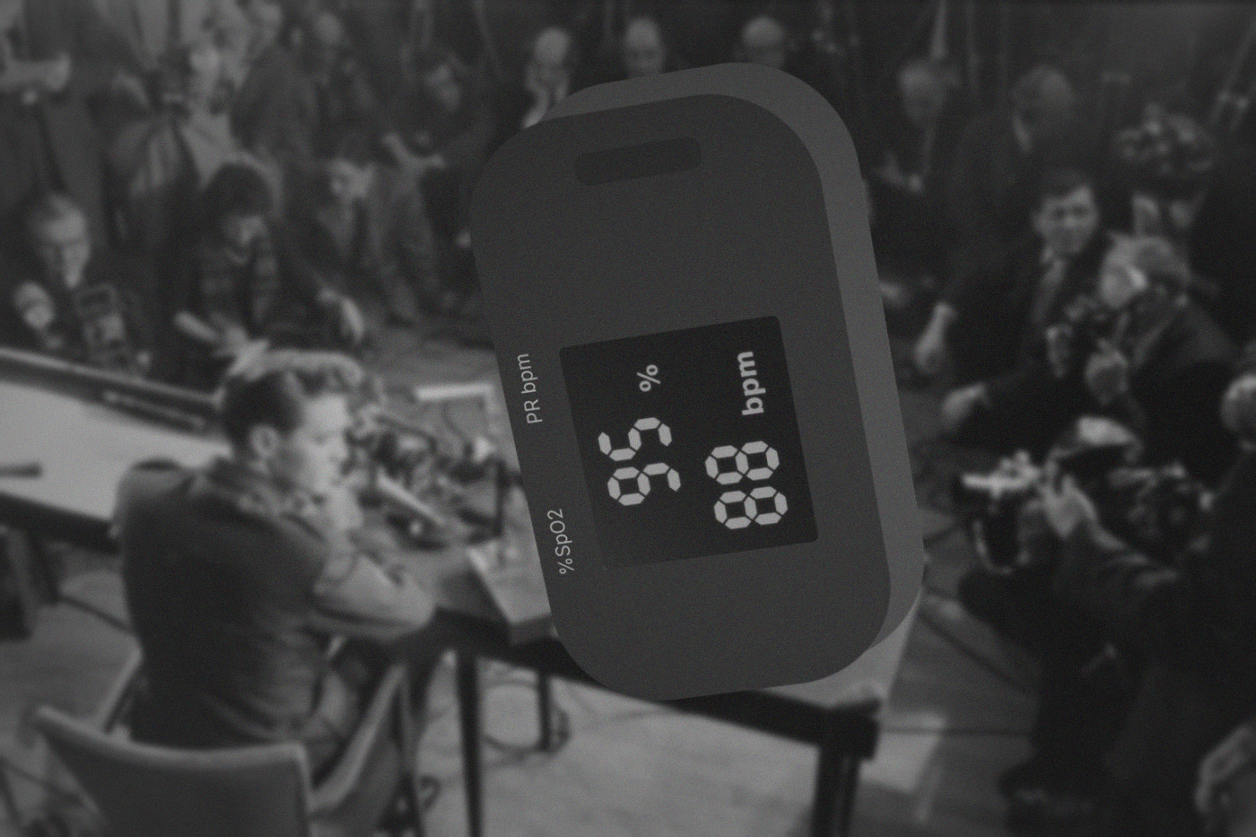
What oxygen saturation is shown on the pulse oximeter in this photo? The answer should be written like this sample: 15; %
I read 95; %
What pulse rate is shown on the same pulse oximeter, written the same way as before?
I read 88; bpm
